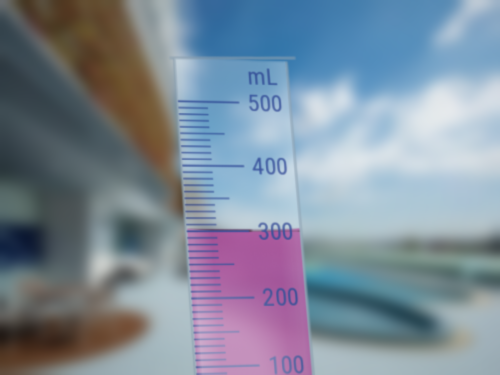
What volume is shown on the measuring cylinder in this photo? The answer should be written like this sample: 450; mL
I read 300; mL
